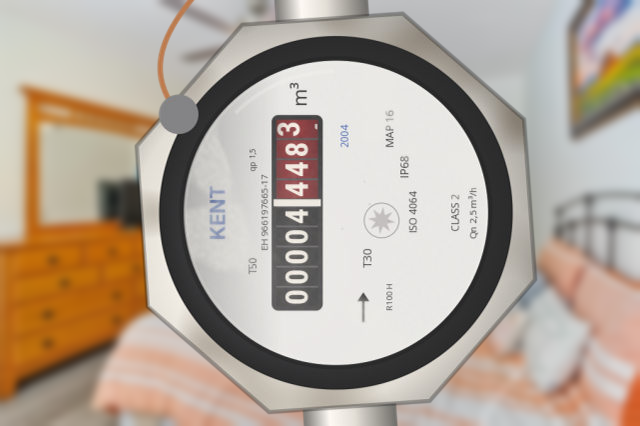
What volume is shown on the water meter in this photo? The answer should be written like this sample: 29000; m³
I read 4.4483; m³
